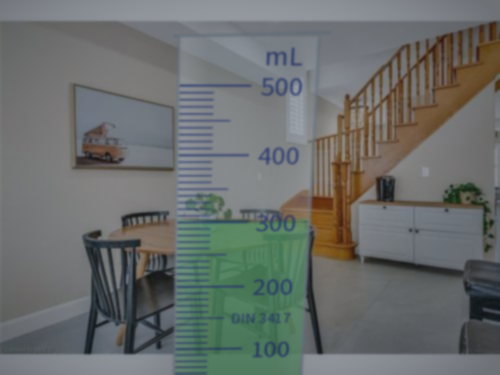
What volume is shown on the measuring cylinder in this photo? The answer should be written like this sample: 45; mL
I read 300; mL
